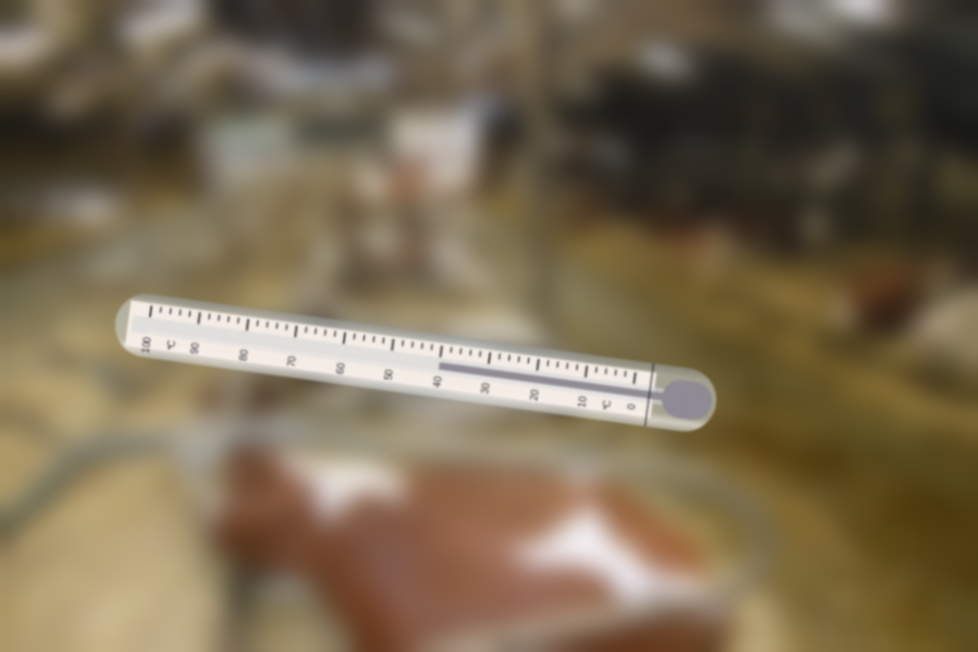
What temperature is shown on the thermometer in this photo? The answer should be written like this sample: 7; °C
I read 40; °C
